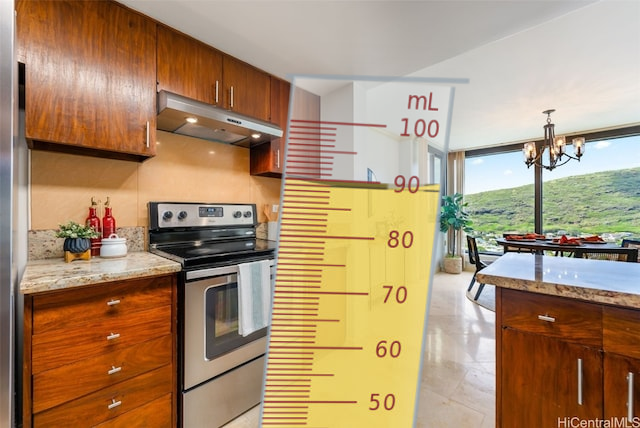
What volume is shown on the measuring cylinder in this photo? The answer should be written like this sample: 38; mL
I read 89; mL
